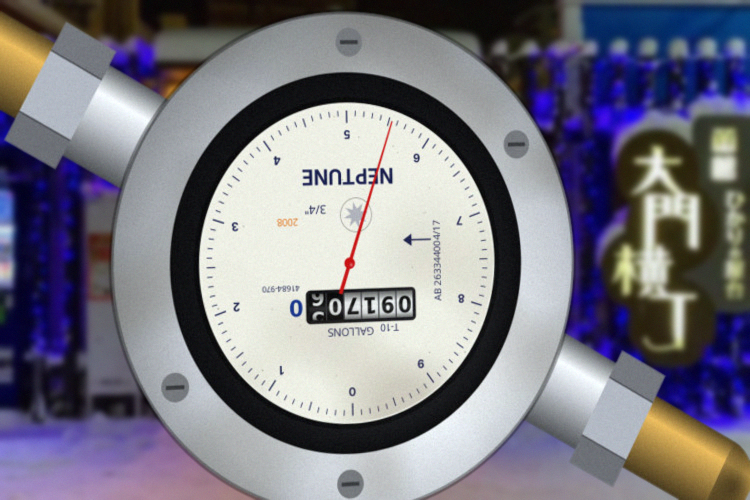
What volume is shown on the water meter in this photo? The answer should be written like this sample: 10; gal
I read 917055.5; gal
